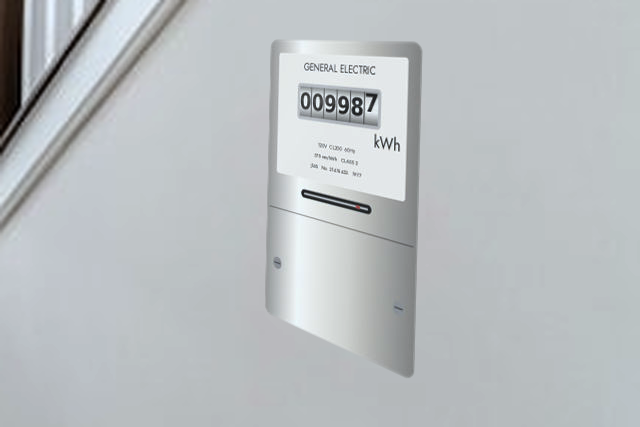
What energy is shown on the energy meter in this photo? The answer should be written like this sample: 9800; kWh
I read 9987; kWh
